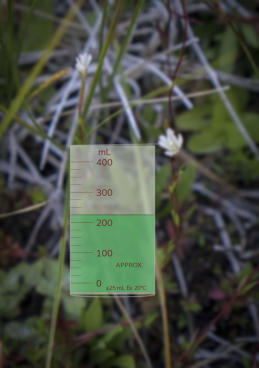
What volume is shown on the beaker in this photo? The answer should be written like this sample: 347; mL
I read 225; mL
